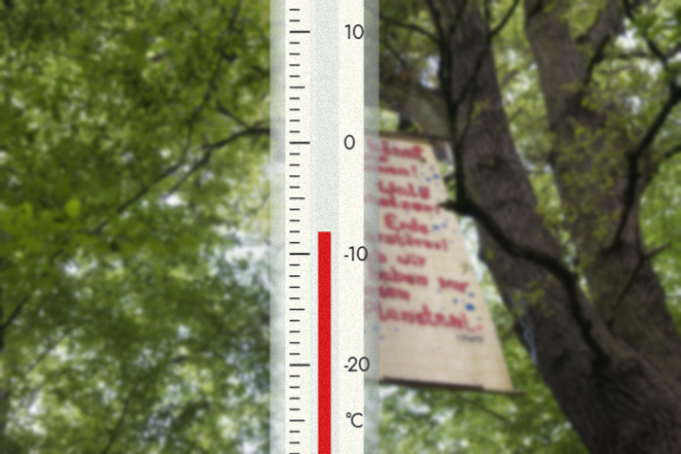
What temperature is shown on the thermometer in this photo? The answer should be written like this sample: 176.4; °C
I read -8; °C
